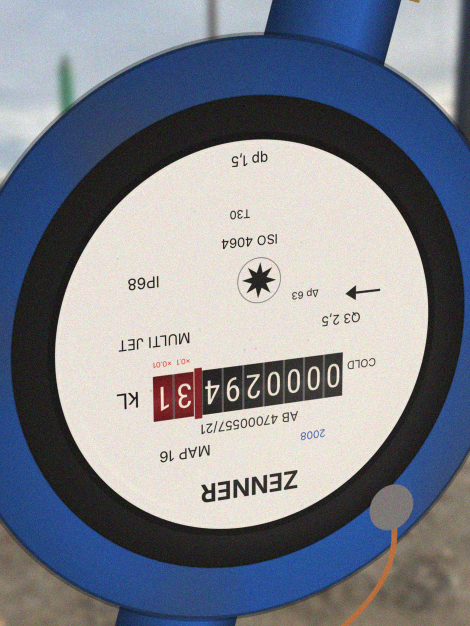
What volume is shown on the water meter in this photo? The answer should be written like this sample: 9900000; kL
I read 294.31; kL
